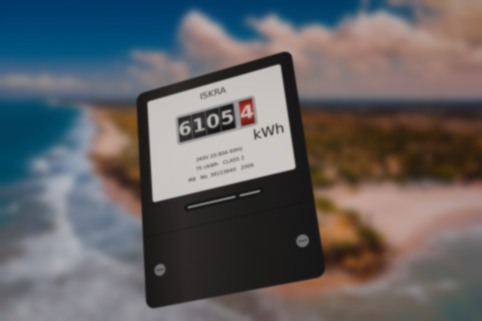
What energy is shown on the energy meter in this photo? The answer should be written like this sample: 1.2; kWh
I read 6105.4; kWh
